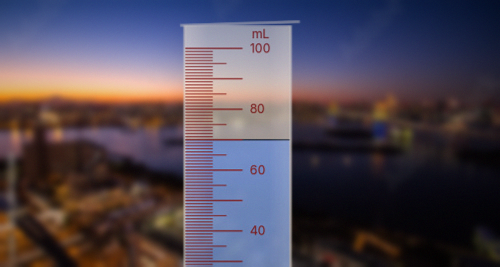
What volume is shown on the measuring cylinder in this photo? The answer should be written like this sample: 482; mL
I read 70; mL
